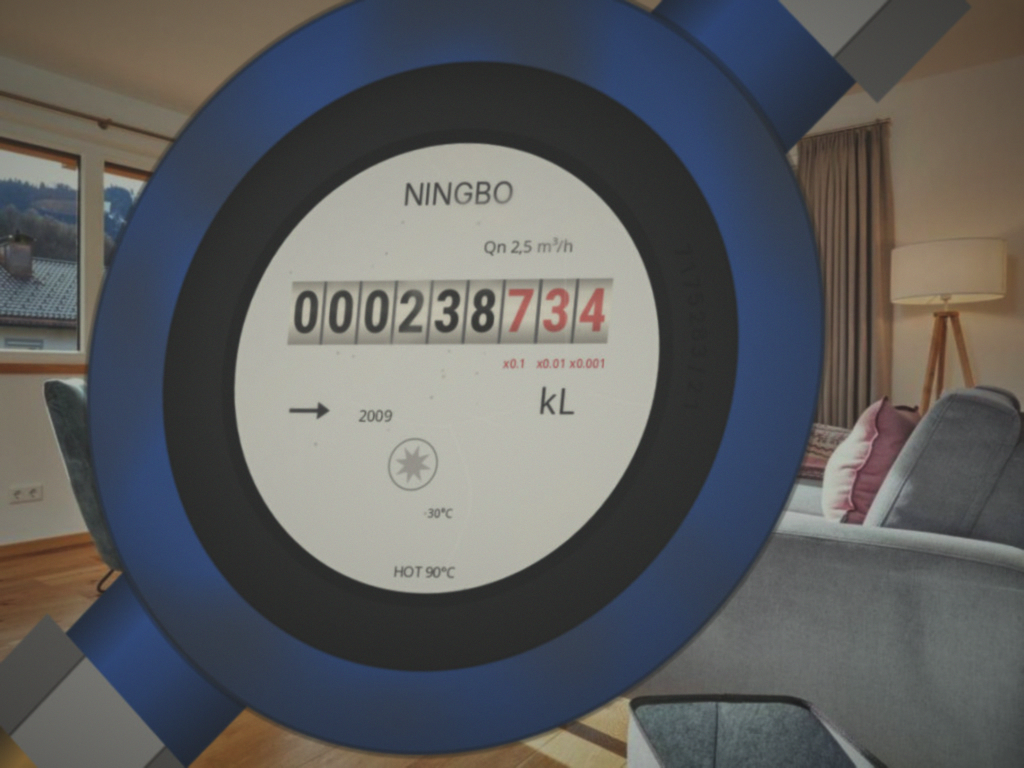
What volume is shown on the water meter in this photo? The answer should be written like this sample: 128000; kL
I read 238.734; kL
